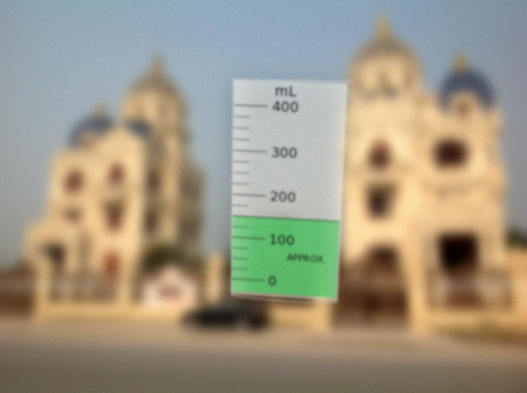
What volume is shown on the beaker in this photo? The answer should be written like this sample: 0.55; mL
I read 150; mL
